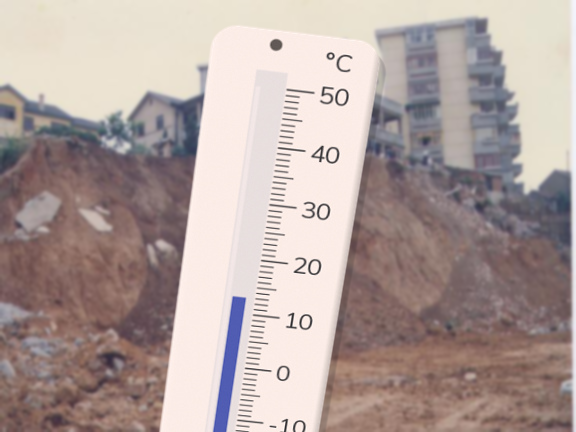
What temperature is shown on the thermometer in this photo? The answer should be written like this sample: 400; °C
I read 13; °C
